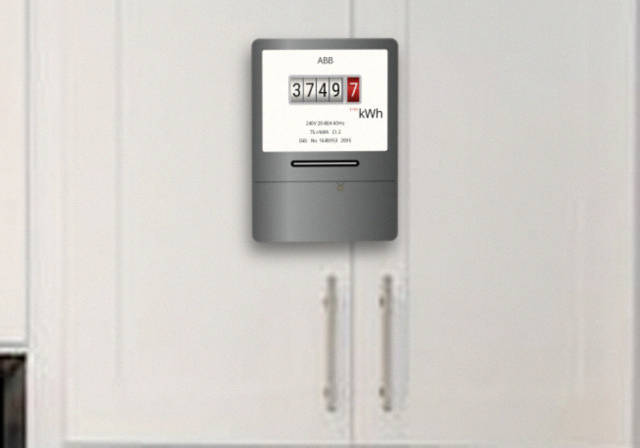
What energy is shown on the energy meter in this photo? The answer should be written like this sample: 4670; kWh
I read 3749.7; kWh
